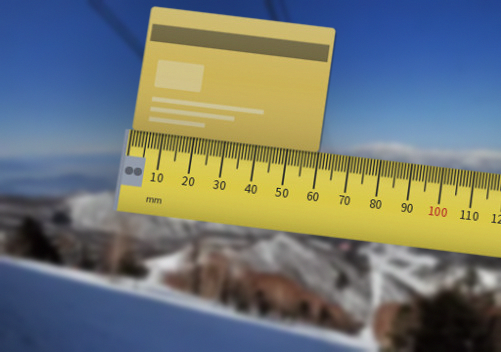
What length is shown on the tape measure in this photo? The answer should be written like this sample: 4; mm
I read 60; mm
